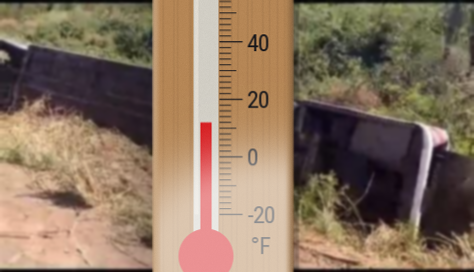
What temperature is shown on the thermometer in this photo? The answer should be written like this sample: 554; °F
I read 12; °F
